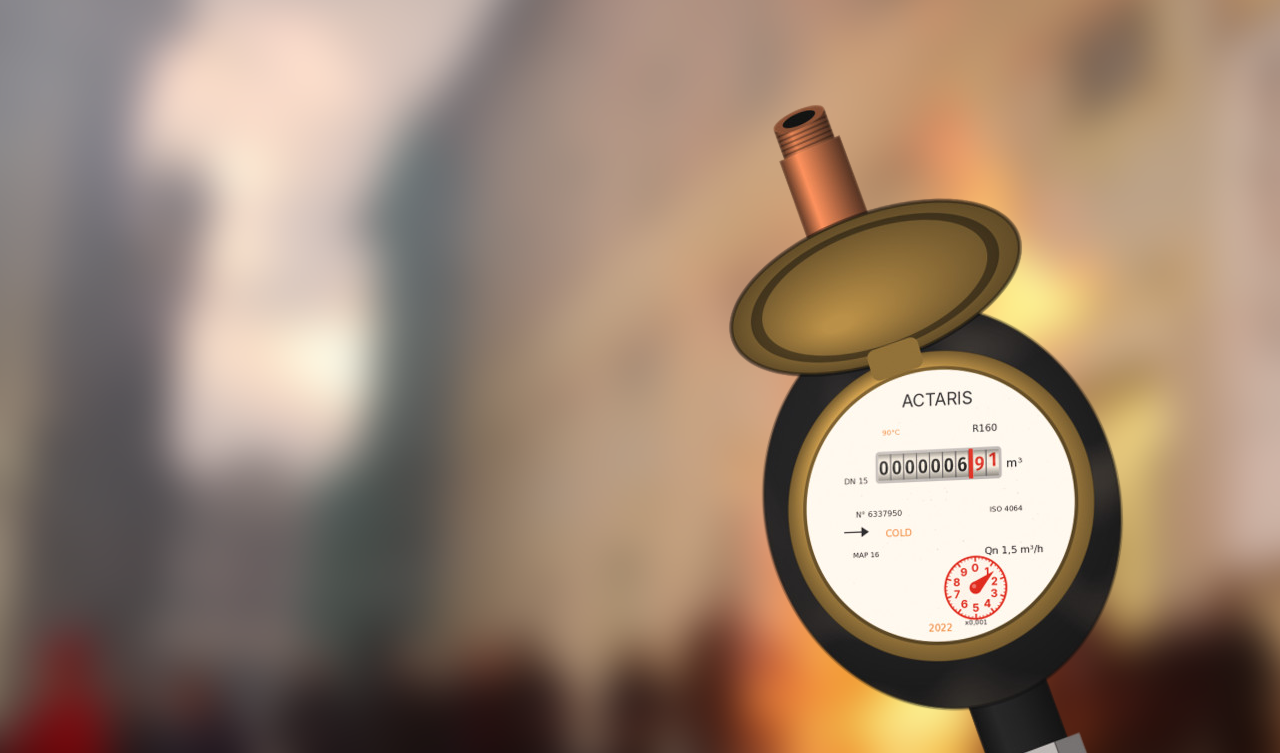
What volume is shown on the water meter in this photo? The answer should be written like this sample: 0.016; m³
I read 6.911; m³
